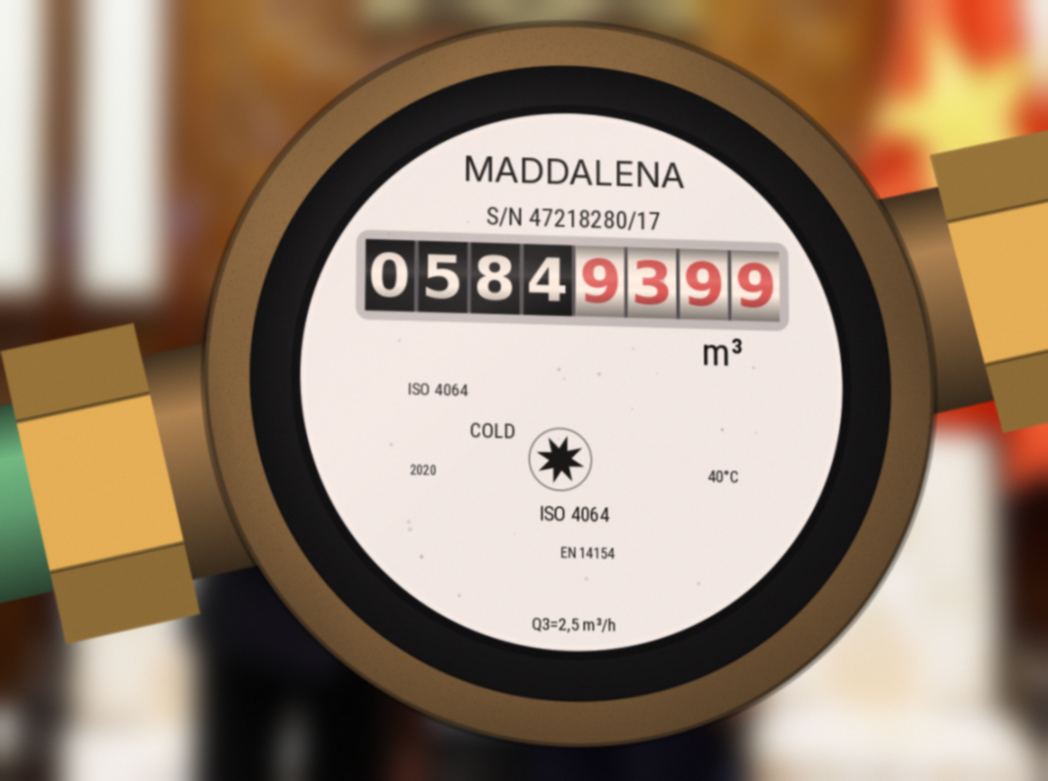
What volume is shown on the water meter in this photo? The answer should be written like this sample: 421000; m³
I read 584.9399; m³
